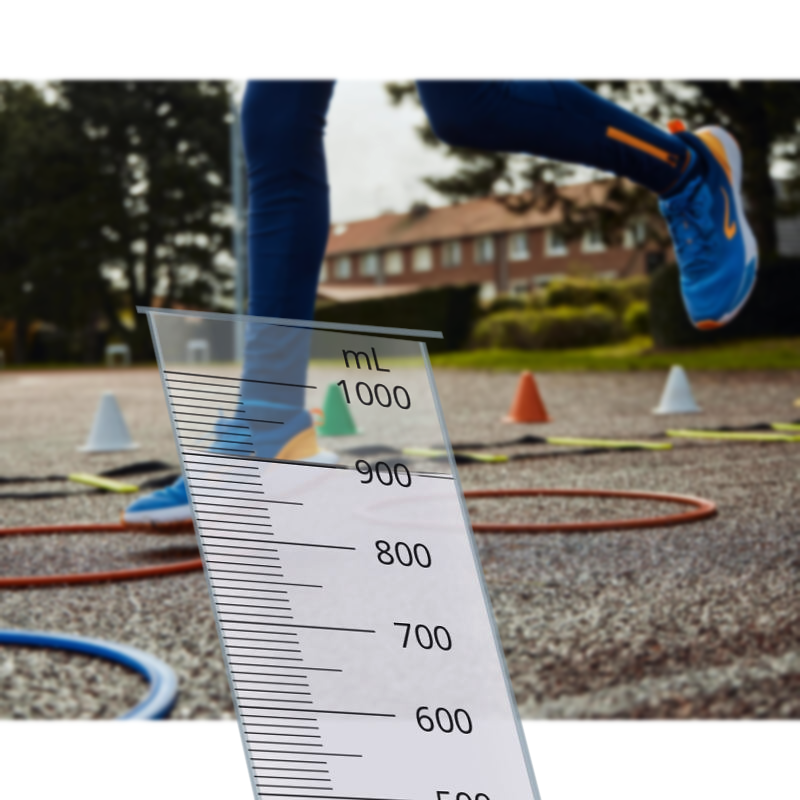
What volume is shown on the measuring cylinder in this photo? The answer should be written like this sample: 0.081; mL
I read 900; mL
